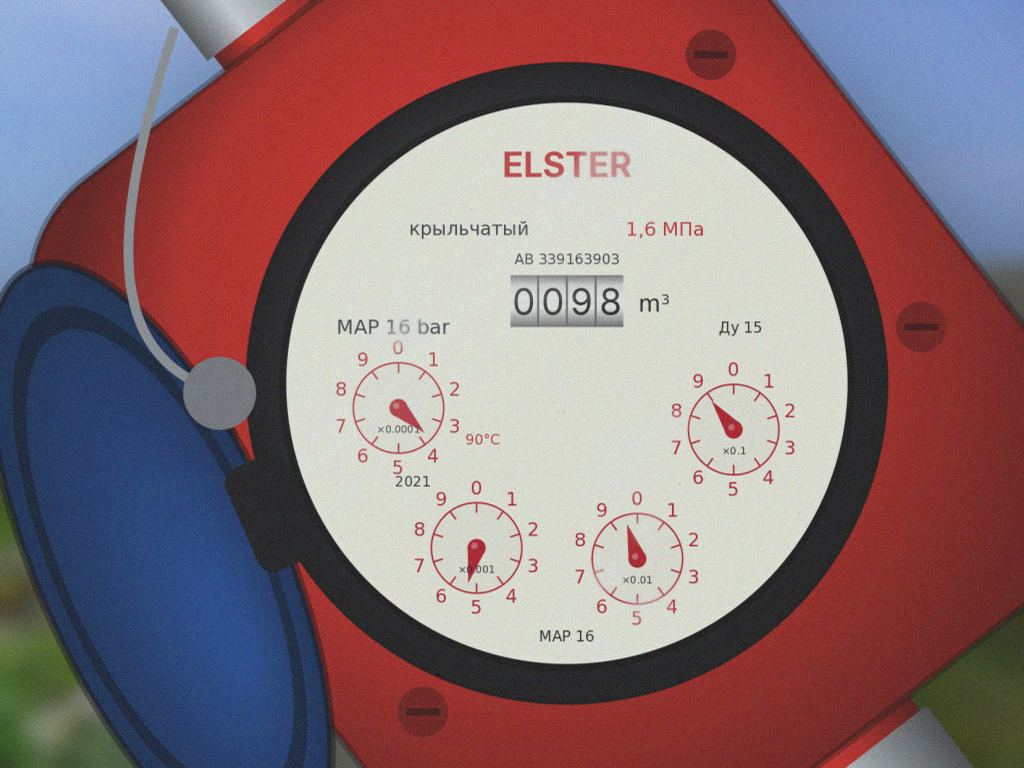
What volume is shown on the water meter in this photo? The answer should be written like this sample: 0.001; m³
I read 98.8953; m³
